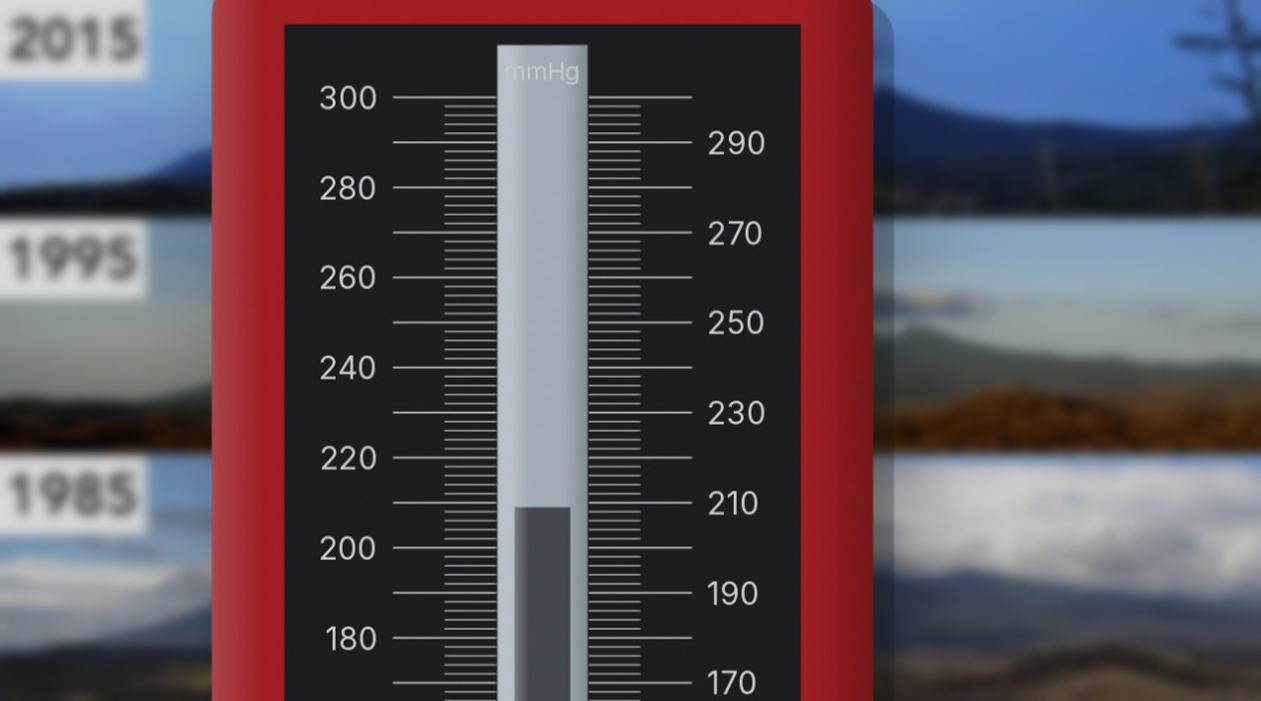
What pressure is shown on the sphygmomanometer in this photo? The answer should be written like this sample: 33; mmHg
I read 209; mmHg
